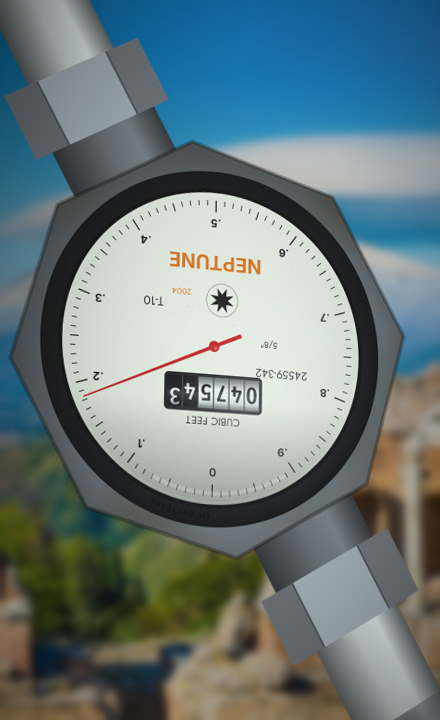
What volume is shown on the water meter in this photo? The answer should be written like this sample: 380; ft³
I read 47543.18; ft³
